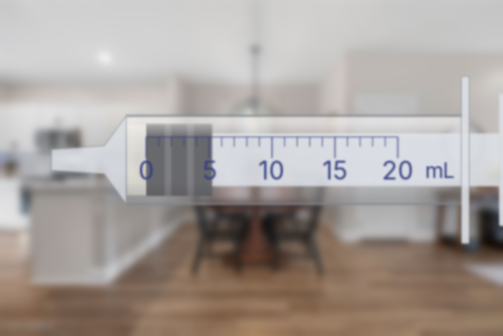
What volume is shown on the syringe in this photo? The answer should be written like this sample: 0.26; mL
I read 0; mL
